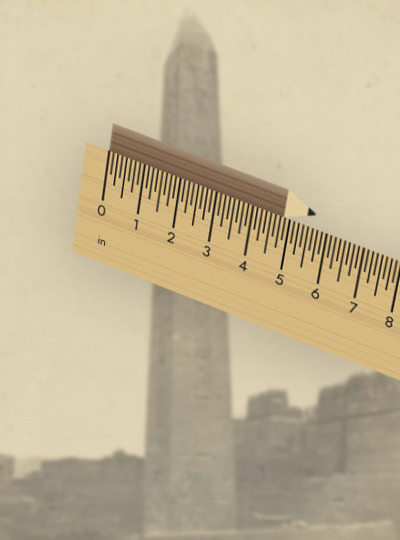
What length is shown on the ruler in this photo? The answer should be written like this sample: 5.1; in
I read 5.625; in
